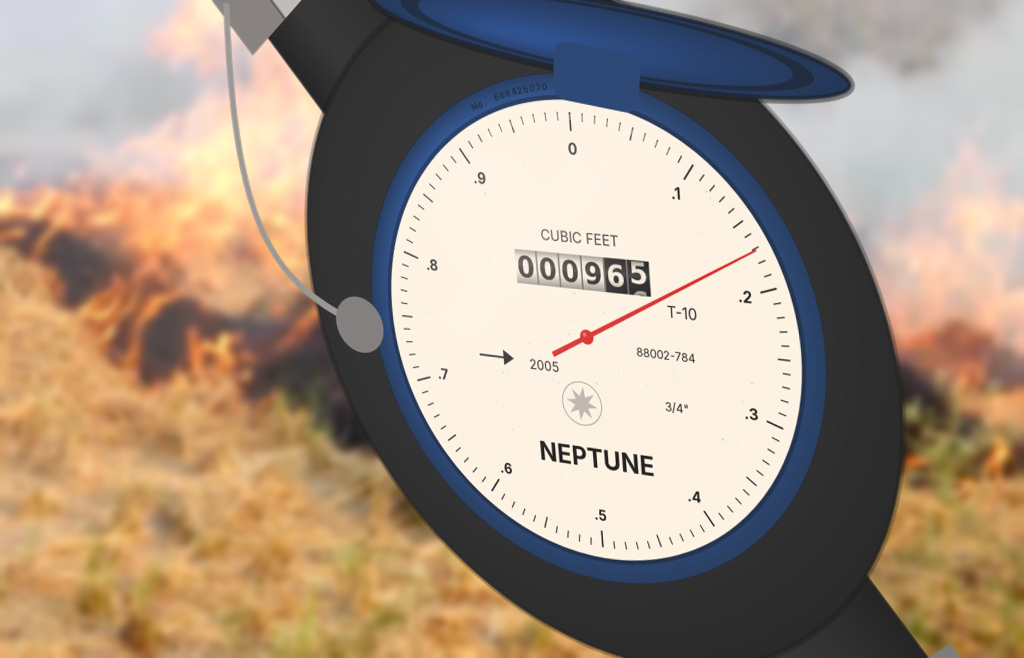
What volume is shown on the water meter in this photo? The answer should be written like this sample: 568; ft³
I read 965.17; ft³
